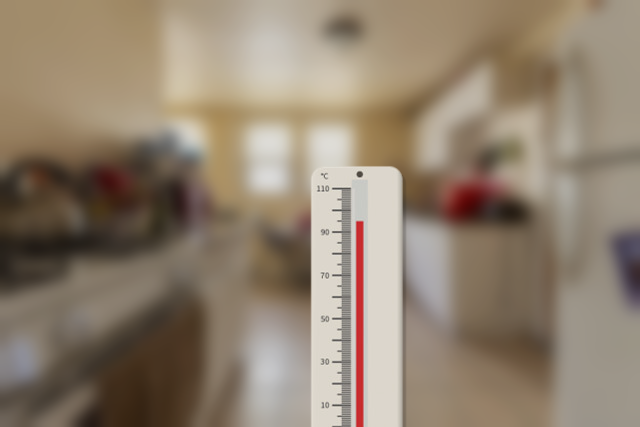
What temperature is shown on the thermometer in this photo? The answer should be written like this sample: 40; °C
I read 95; °C
